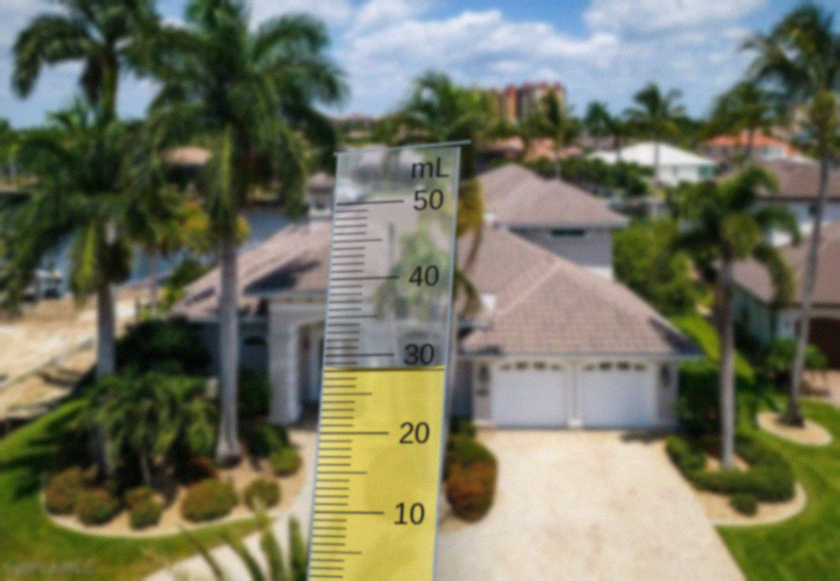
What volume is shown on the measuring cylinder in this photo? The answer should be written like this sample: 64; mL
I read 28; mL
